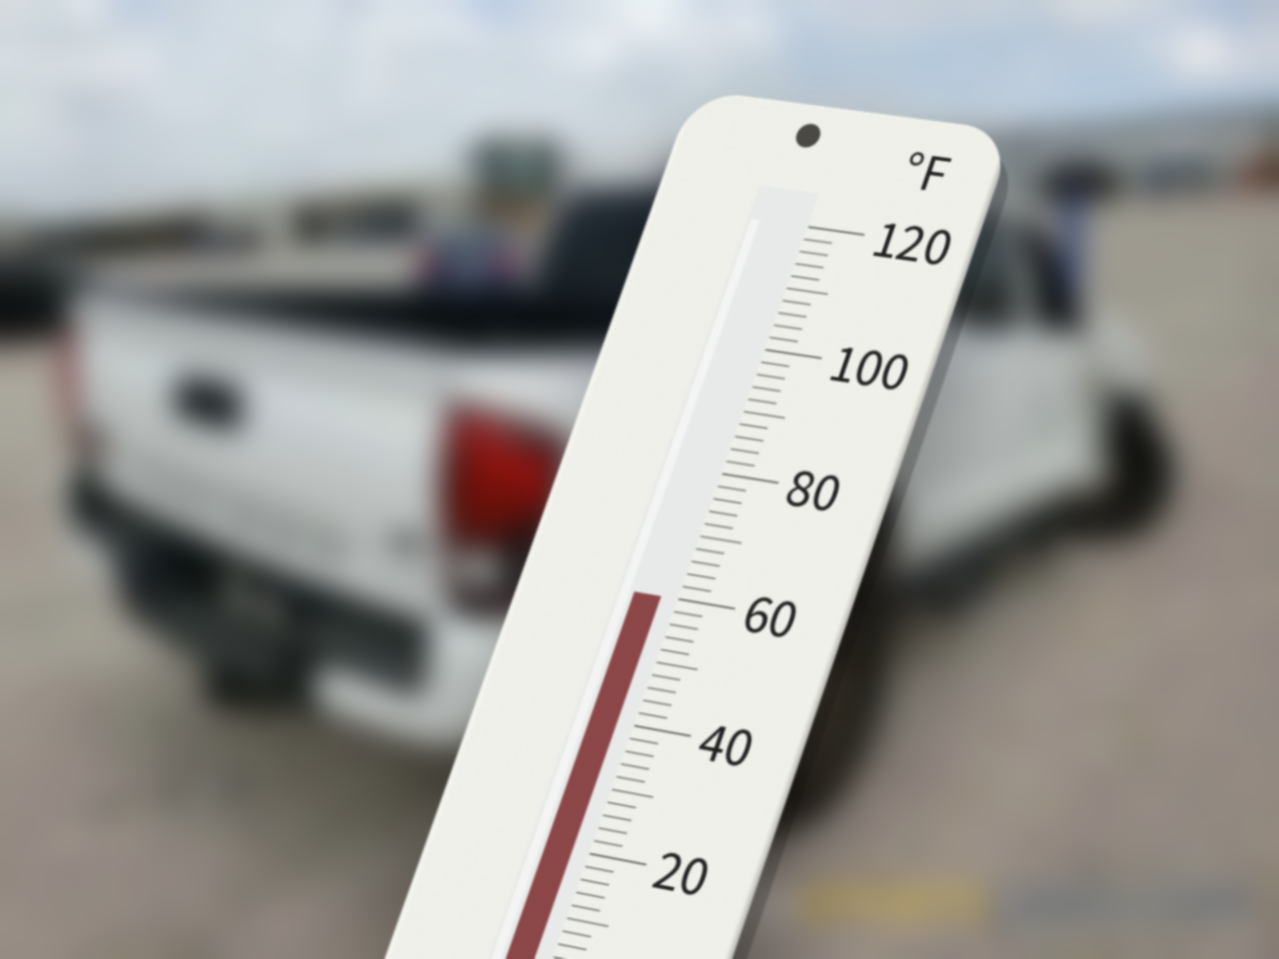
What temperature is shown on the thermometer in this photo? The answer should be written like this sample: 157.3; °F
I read 60; °F
